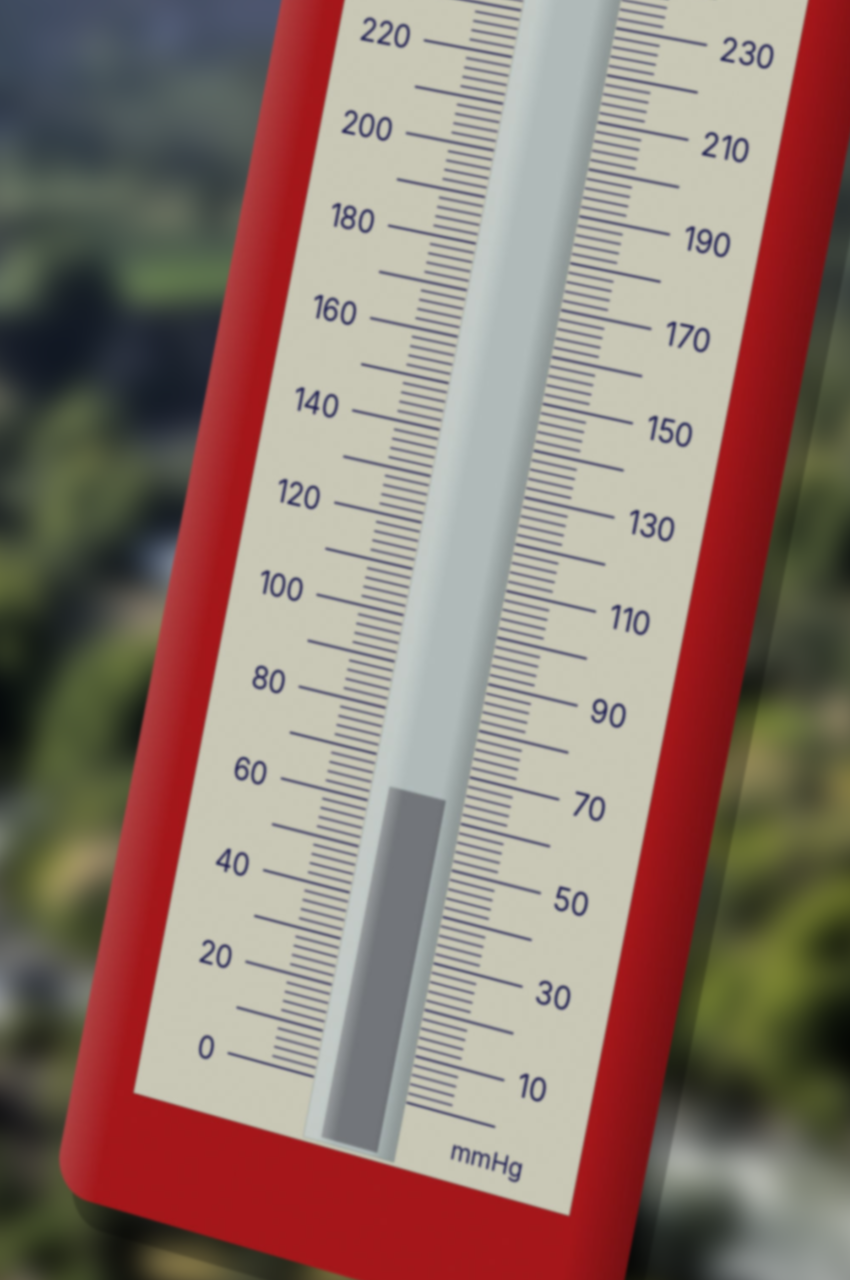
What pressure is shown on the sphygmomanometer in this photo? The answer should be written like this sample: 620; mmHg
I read 64; mmHg
